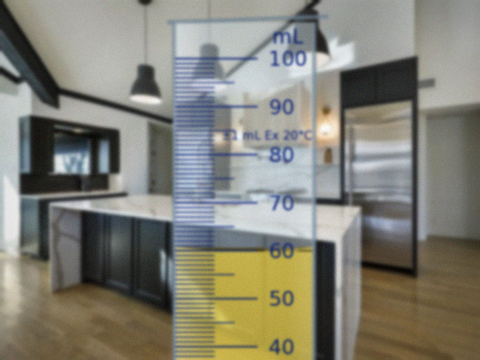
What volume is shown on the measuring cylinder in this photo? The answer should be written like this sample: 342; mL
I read 60; mL
